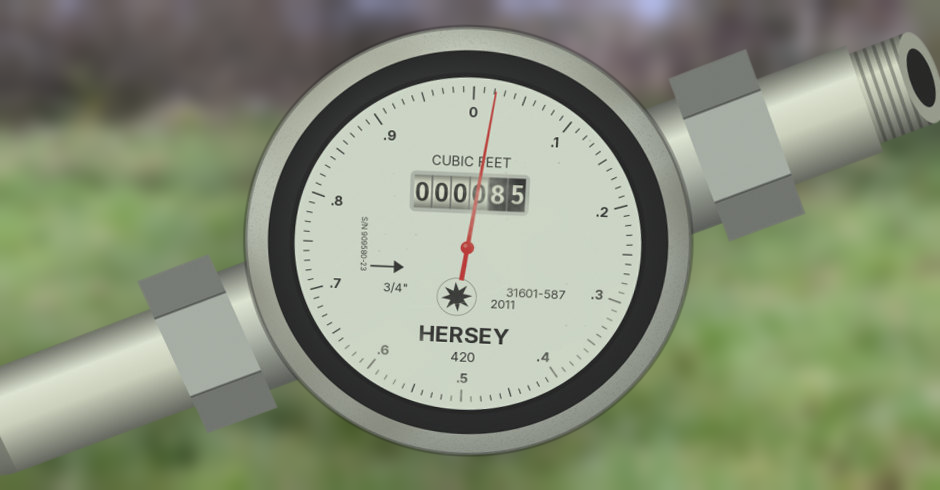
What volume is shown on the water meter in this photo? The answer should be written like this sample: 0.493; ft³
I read 85.02; ft³
